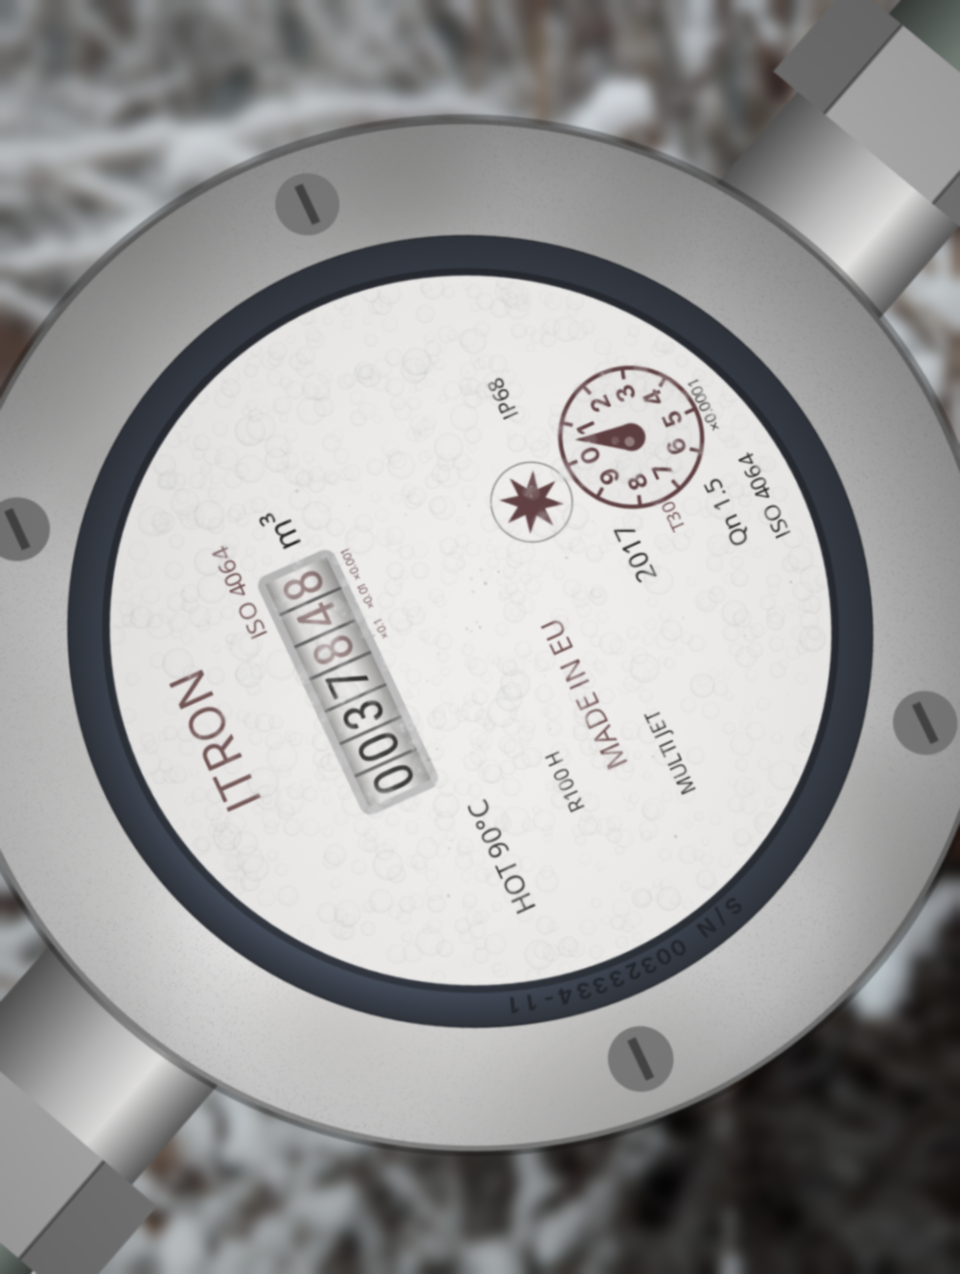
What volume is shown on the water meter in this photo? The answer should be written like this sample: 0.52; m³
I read 37.8480; m³
